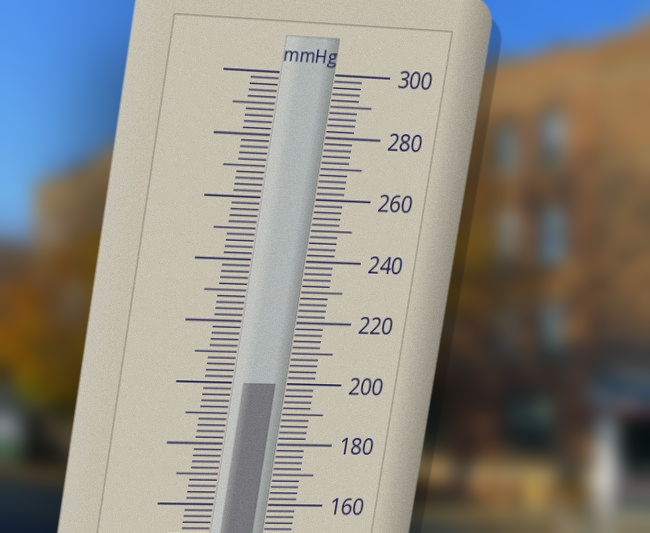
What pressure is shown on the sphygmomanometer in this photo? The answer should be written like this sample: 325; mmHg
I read 200; mmHg
